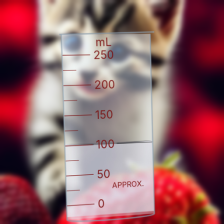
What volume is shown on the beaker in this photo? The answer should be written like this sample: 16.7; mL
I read 100; mL
